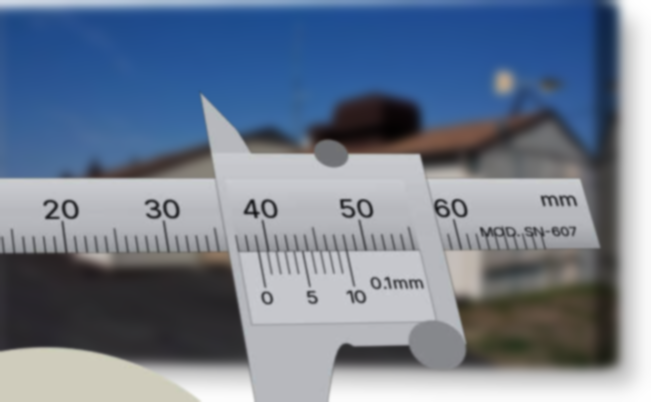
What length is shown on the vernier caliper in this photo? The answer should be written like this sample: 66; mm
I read 39.0; mm
